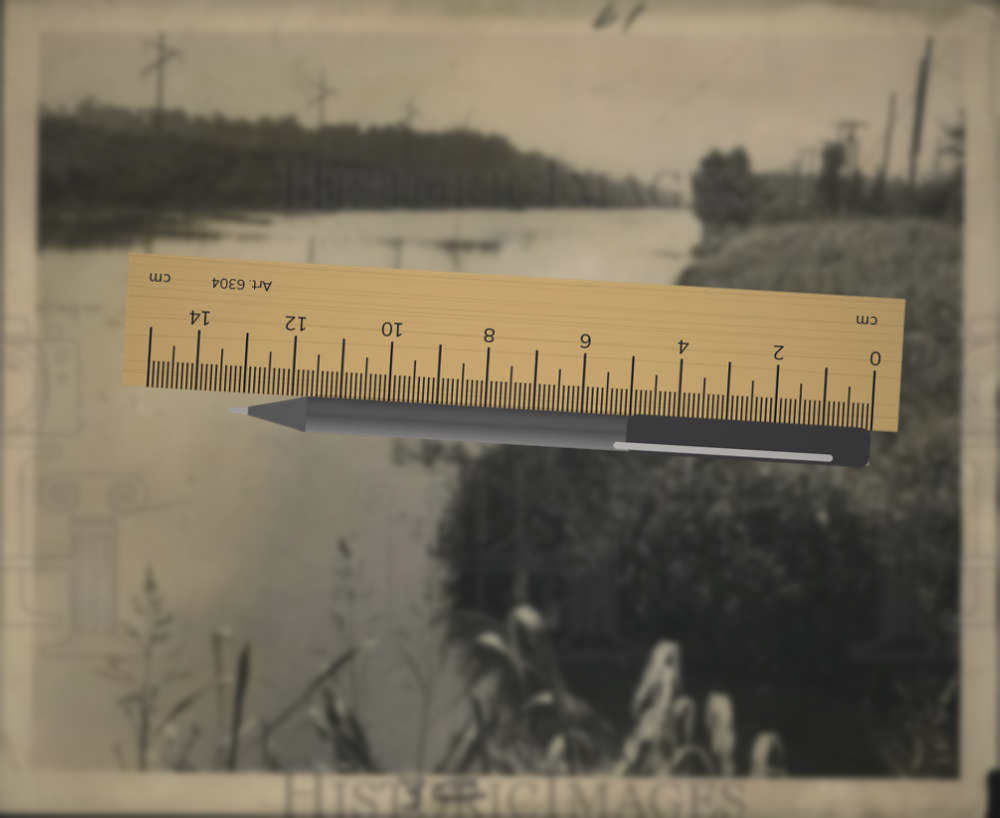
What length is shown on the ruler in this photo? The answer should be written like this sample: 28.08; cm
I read 13.3; cm
